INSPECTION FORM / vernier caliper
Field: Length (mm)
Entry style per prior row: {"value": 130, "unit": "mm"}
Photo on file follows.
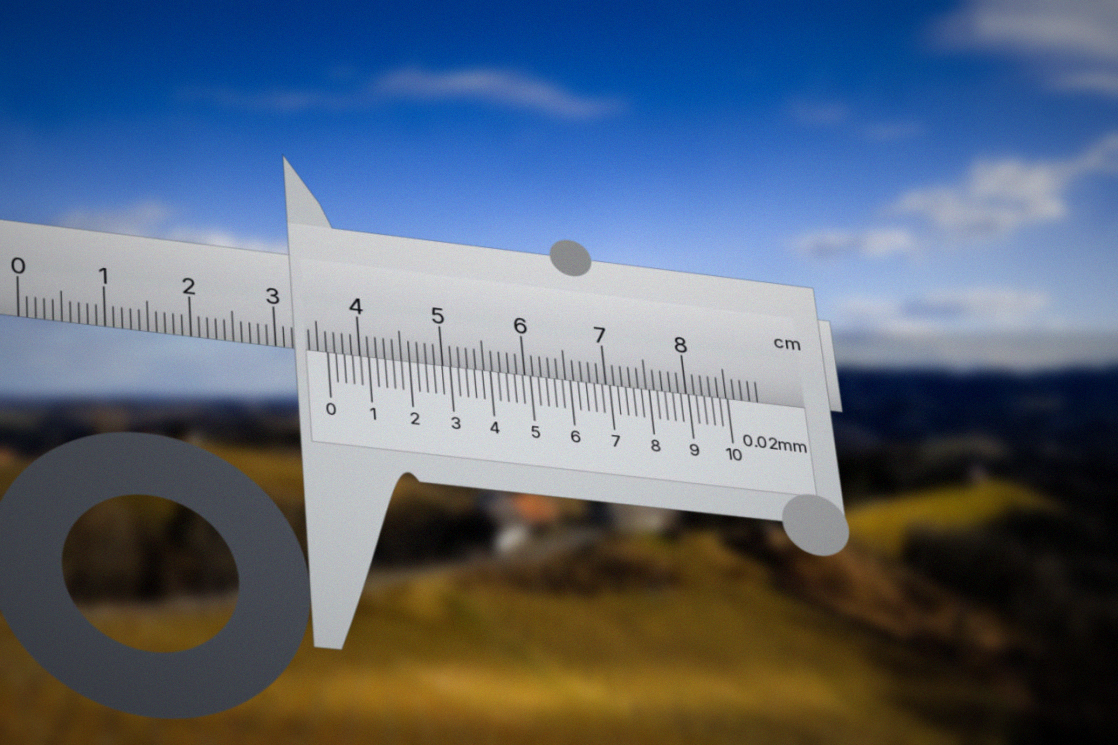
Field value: {"value": 36.2, "unit": "mm"}
